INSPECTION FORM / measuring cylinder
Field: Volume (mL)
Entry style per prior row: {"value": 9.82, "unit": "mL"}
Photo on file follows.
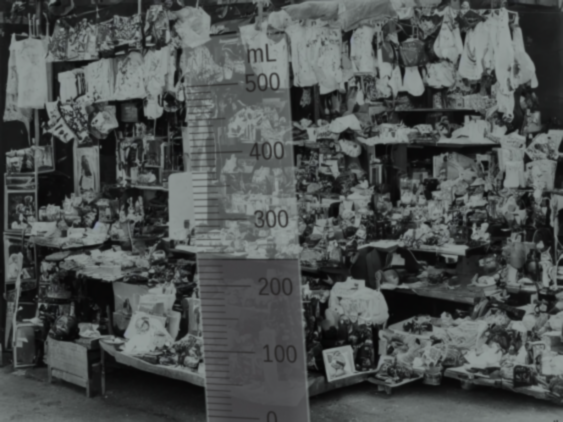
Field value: {"value": 240, "unit": "mL"}
